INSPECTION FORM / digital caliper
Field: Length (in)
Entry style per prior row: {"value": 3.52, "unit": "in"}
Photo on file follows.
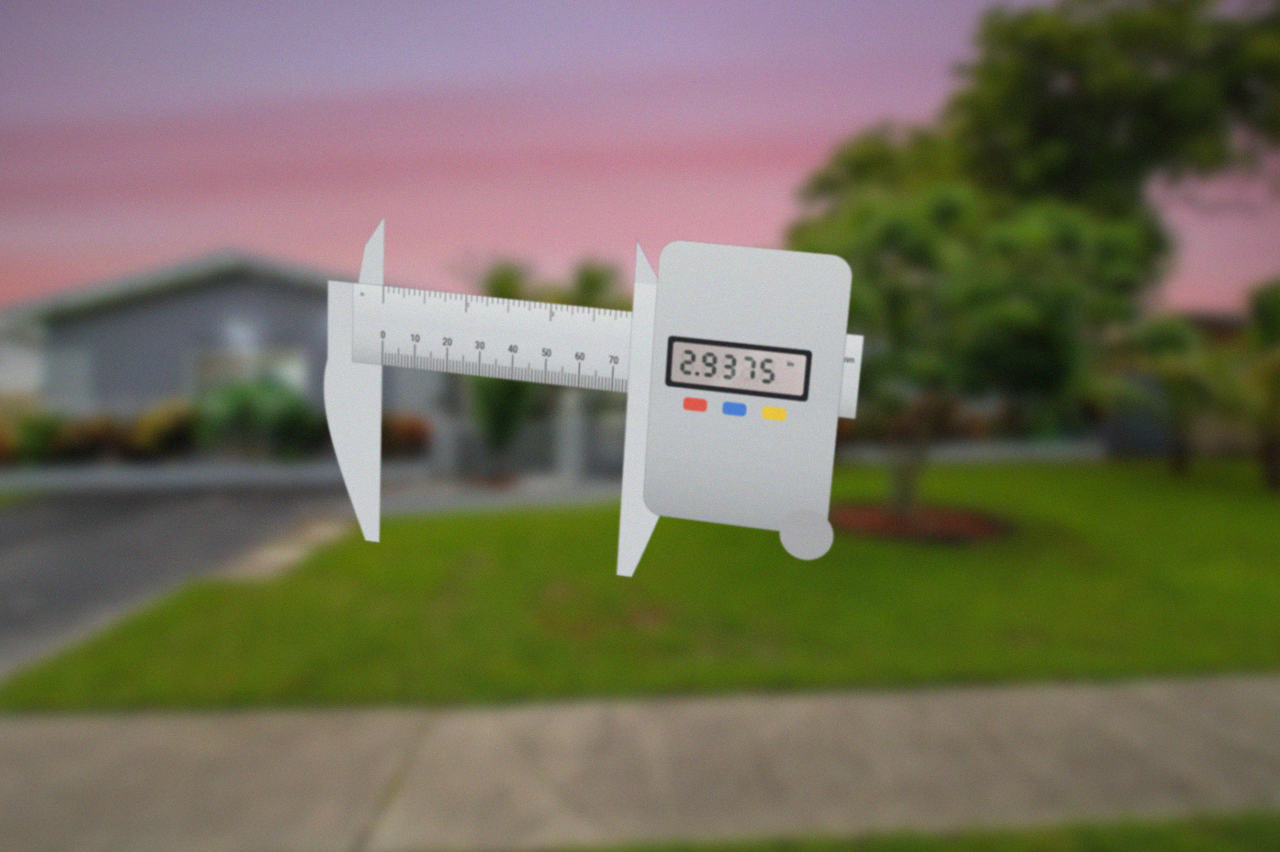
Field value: {"value": 2.9375, "unit": "in"}
